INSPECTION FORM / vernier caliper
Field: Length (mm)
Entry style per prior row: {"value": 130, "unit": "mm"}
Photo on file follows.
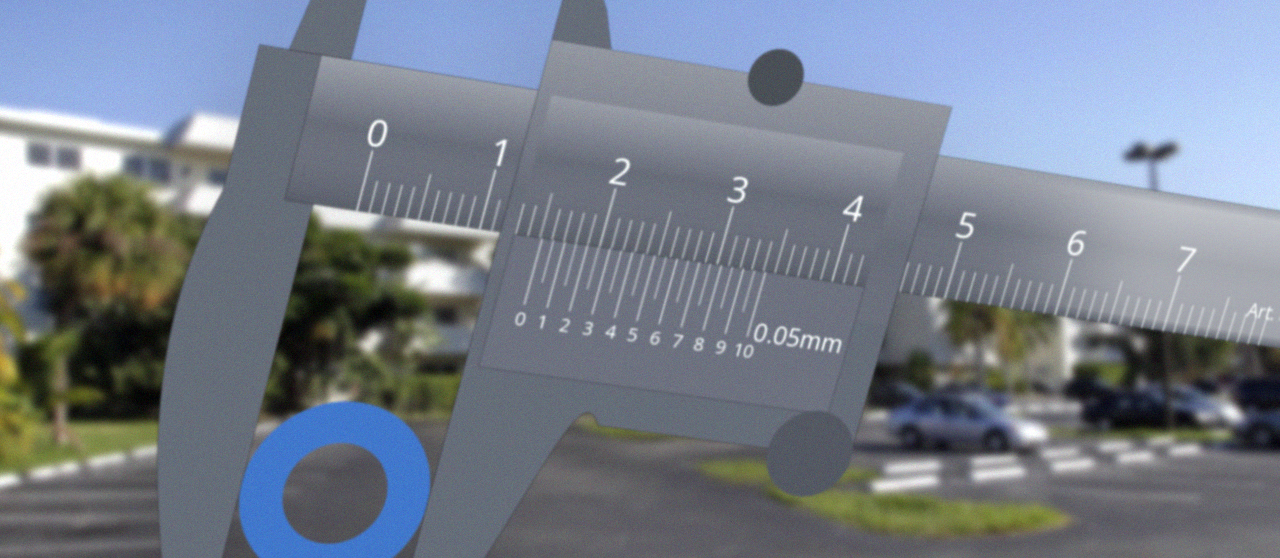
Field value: {"value": 15.2, "unit": "mm"}
